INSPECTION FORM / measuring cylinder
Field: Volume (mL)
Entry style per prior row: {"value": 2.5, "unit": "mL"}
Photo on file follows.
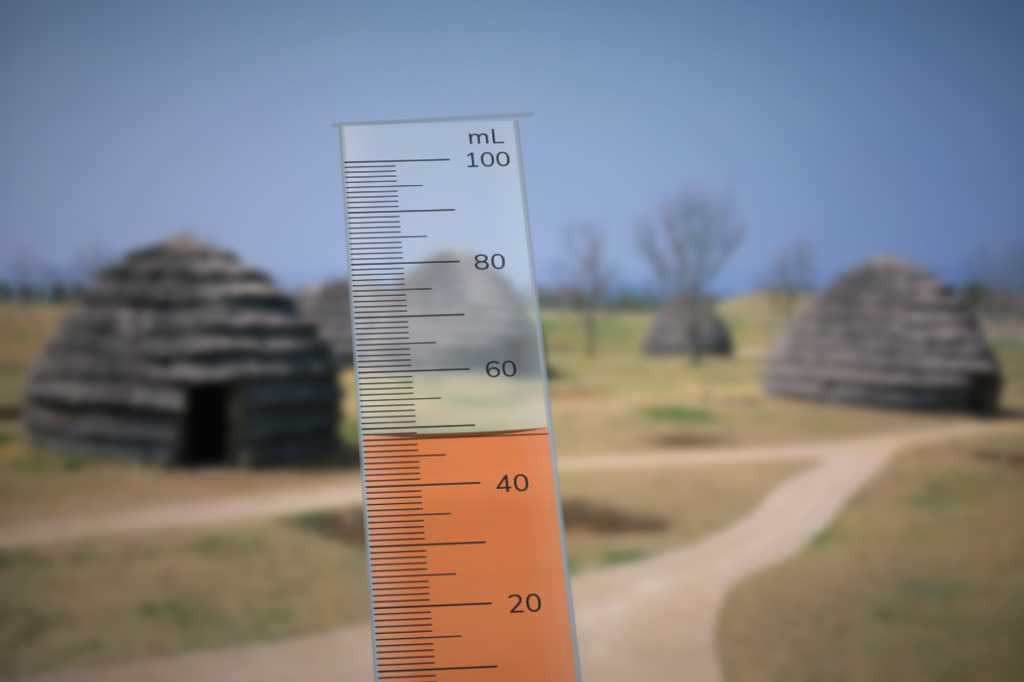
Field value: {"value": 48, "unit": "mL"}
